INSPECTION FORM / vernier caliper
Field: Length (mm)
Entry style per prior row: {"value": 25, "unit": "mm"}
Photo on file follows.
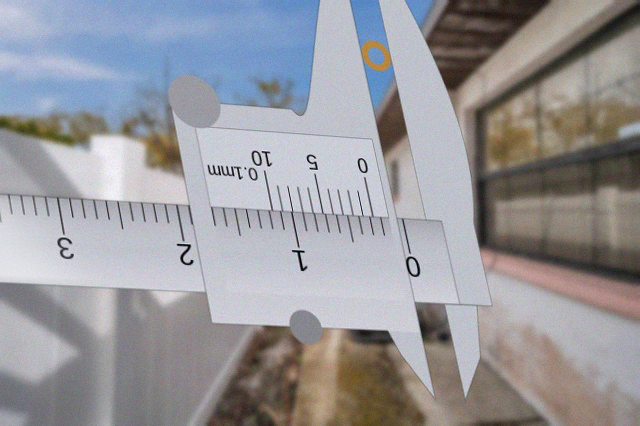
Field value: {"value": 2.7, "unit": "mm"}
